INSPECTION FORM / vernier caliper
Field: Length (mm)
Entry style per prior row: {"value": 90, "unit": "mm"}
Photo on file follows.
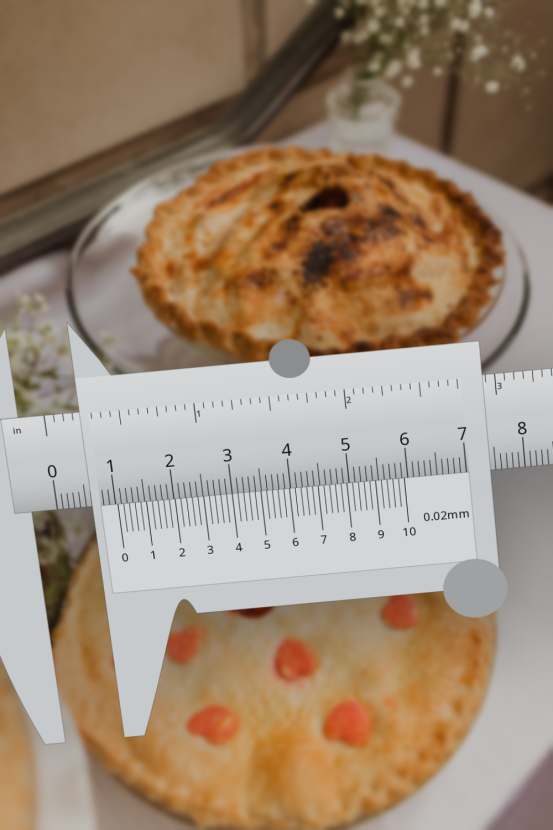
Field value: {"value": 10.4, "unit": "mm"}
